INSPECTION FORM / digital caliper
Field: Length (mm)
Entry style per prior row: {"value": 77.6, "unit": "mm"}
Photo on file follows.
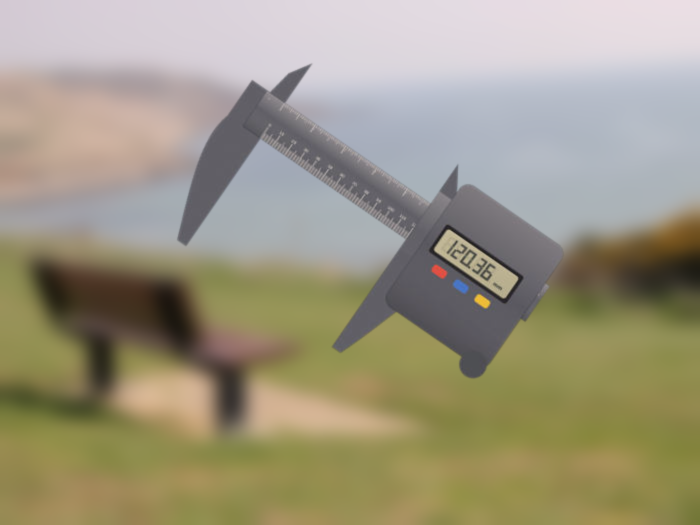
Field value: {"value": 120.36, "unit": "mm"}
